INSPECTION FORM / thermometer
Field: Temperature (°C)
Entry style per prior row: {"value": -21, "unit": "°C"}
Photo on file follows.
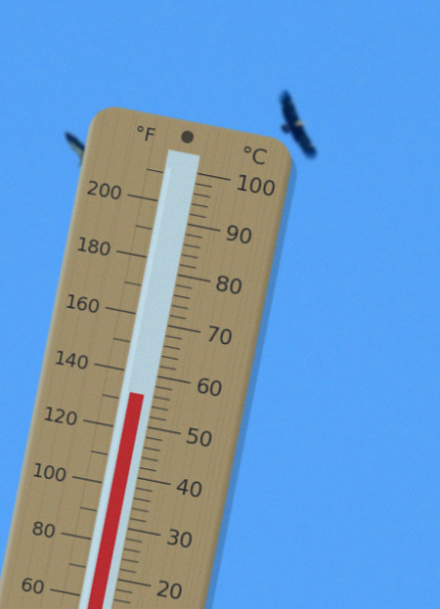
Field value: {"value": 56, "unit": "°C"}
